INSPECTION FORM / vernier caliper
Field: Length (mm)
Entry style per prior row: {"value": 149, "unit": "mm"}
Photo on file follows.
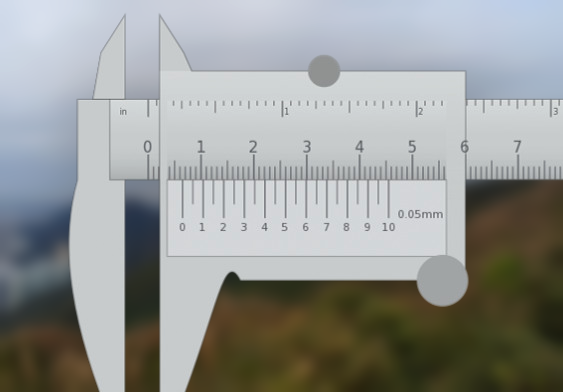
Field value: {"value": 6.5, "unit": "mm"}
